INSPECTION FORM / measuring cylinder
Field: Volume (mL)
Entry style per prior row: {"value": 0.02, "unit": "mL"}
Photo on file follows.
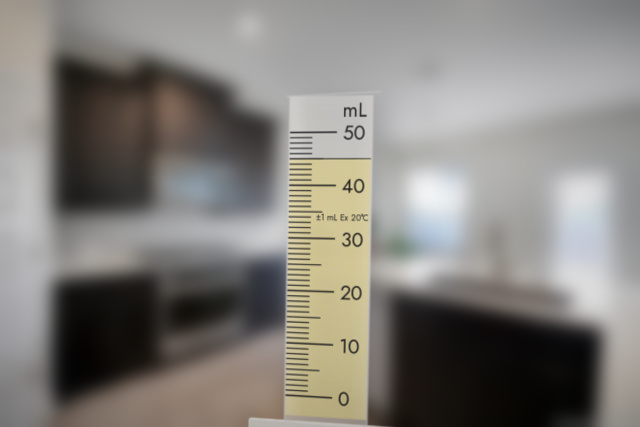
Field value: {"value": 45, "unit": "mL"}
